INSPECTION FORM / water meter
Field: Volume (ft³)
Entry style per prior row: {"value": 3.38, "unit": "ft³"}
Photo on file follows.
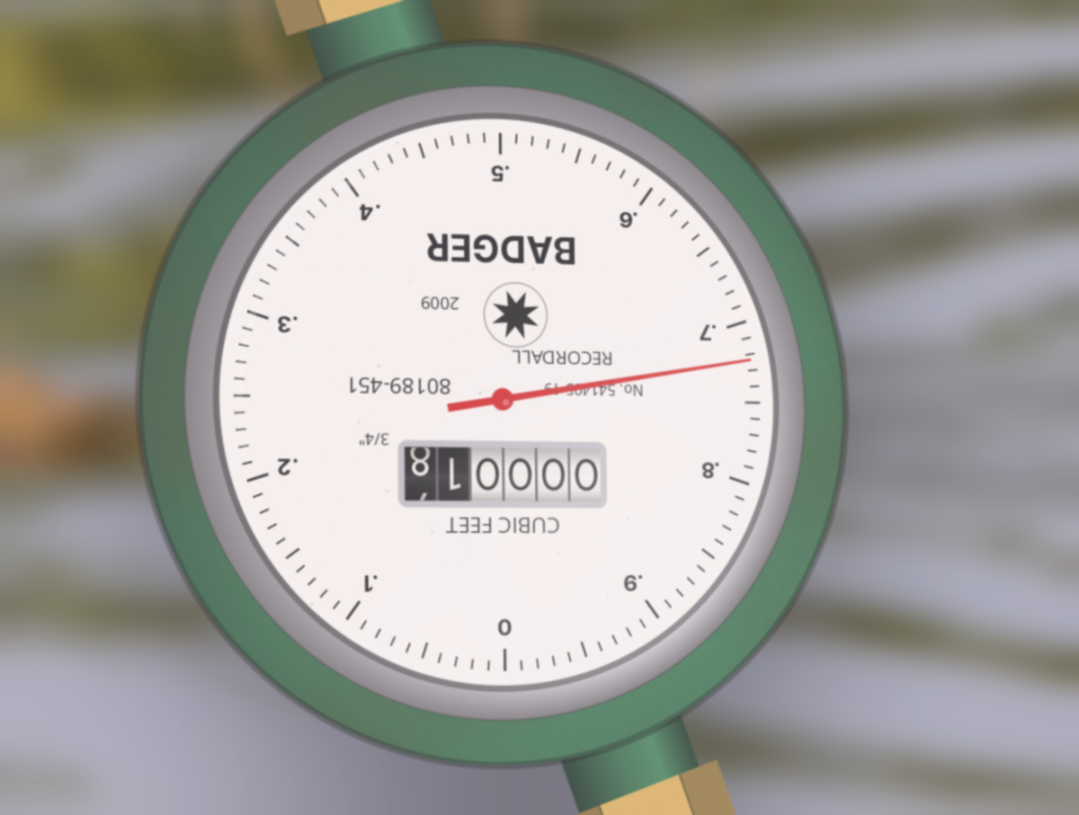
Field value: {"value": 17.72, "unit": "ft³"}
